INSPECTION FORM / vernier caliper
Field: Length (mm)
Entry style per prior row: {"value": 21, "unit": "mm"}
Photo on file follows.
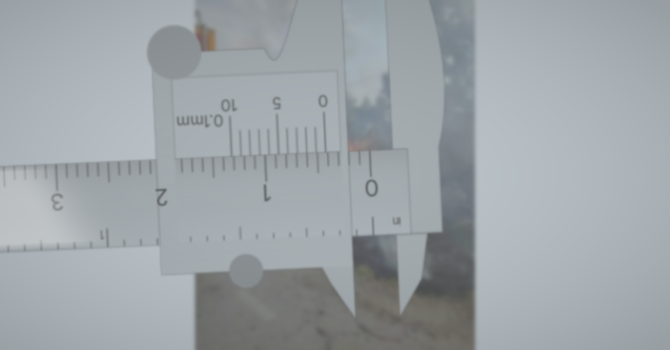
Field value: {"value": 4.2, "unit": "mm"}
